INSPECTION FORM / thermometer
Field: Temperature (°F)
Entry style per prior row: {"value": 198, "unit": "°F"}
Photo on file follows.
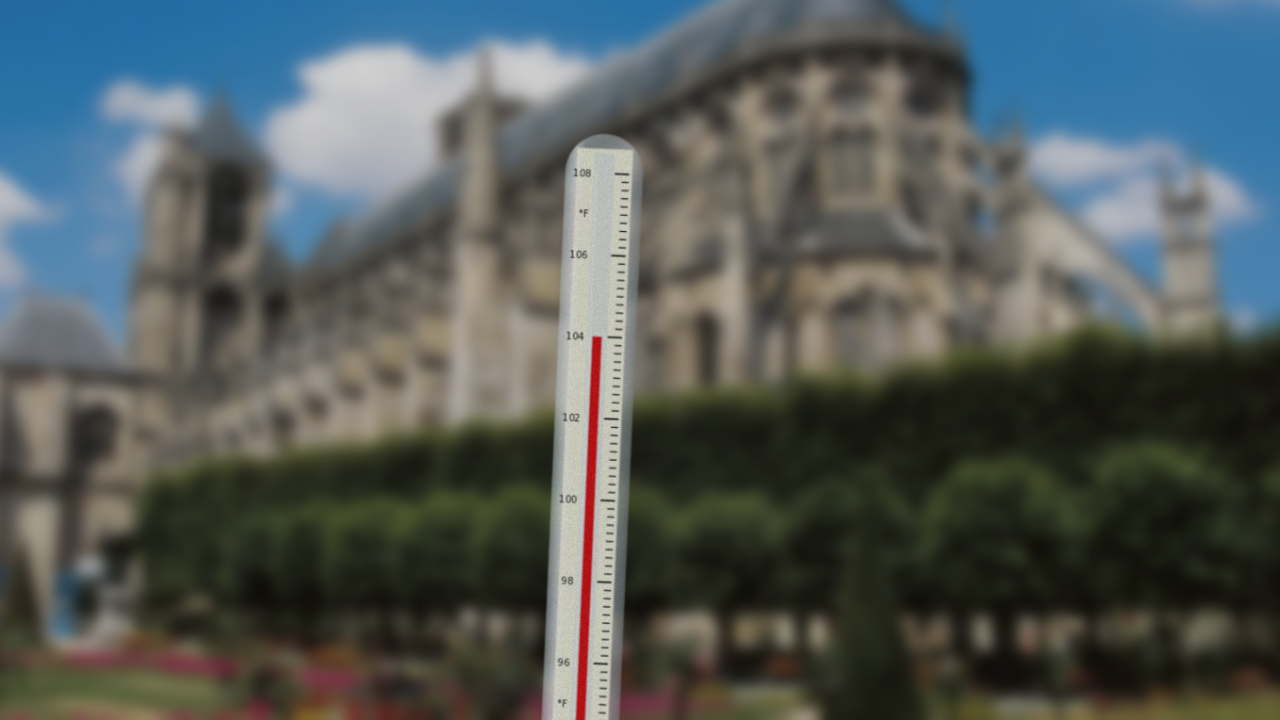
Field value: {"value": 104, "unit": "°F"}
